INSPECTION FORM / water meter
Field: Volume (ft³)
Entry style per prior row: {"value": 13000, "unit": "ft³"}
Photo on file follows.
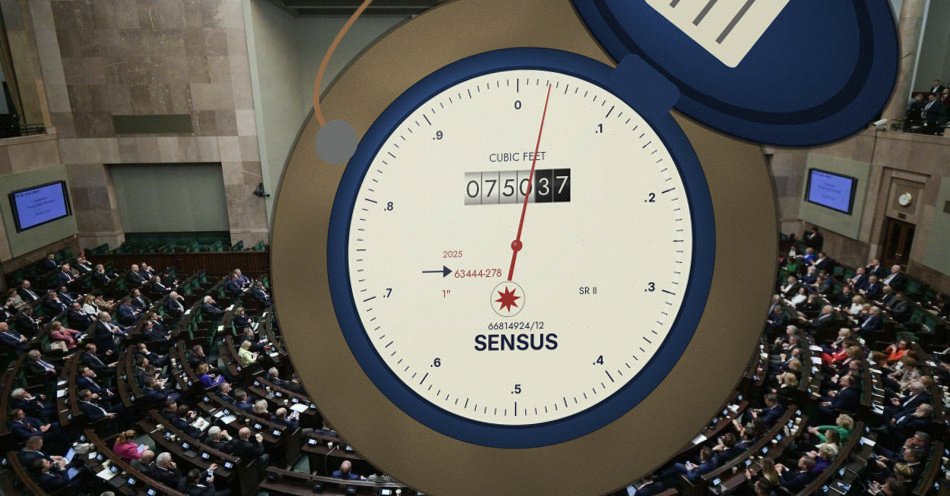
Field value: {"value": 75037.03, "unit": "ft³"}
